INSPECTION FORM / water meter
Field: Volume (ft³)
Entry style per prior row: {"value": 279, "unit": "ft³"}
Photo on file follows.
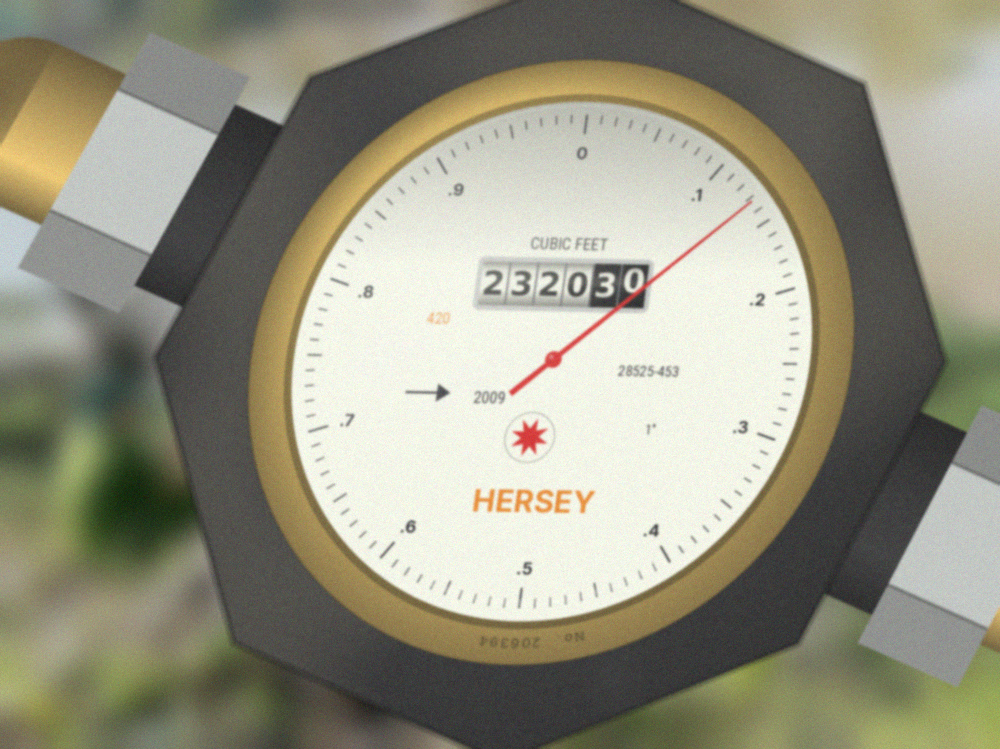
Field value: {"value": 232030.13, "unit": "ft³"}
